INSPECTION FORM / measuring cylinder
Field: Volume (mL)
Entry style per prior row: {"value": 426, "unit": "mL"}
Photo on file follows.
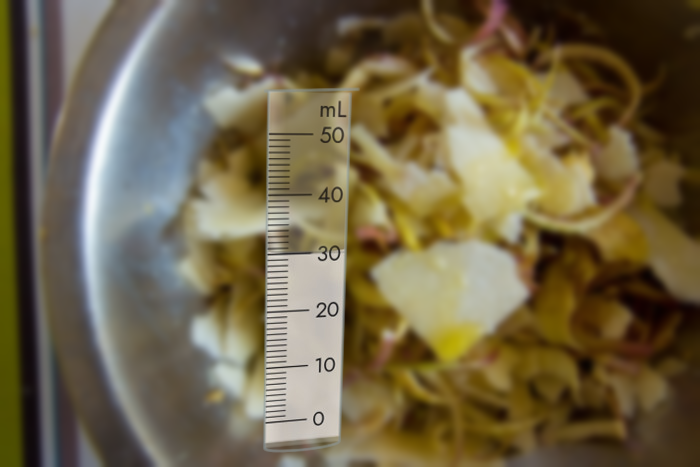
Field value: {"value": 30, "unit": "mL"}
